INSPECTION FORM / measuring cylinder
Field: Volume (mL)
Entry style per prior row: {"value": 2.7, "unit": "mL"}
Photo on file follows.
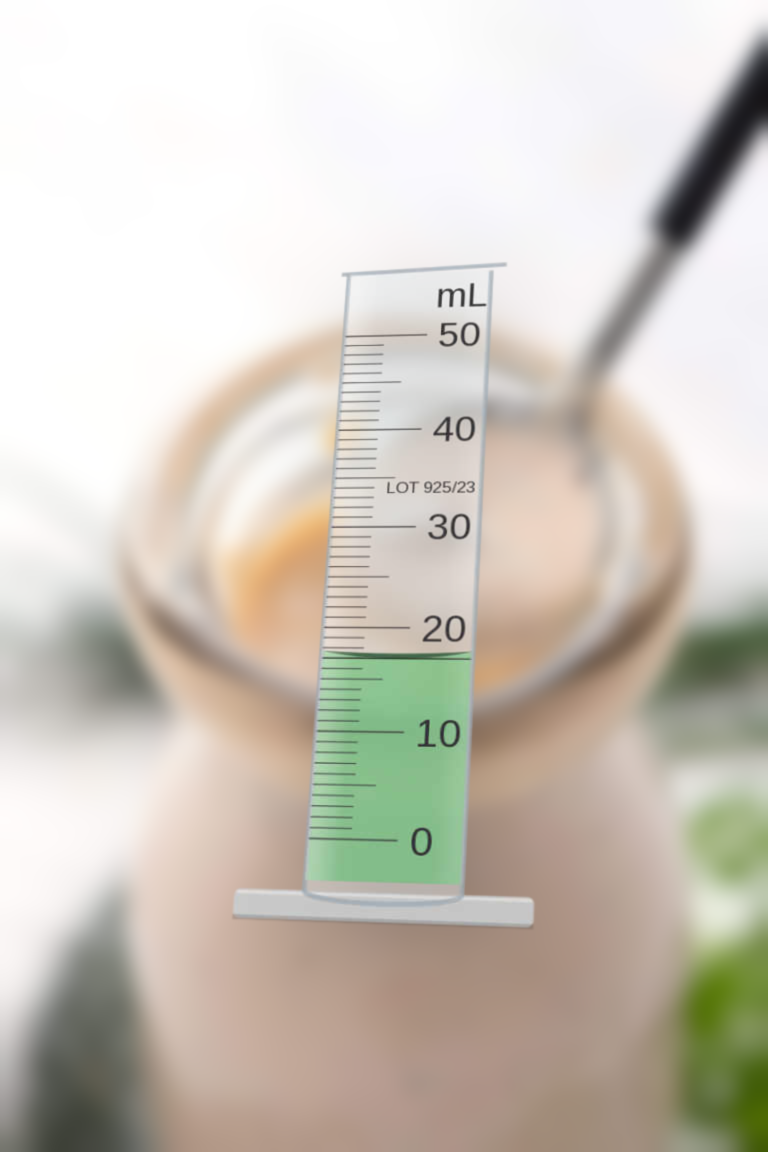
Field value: {"value": 17, "unit": "mL"}
